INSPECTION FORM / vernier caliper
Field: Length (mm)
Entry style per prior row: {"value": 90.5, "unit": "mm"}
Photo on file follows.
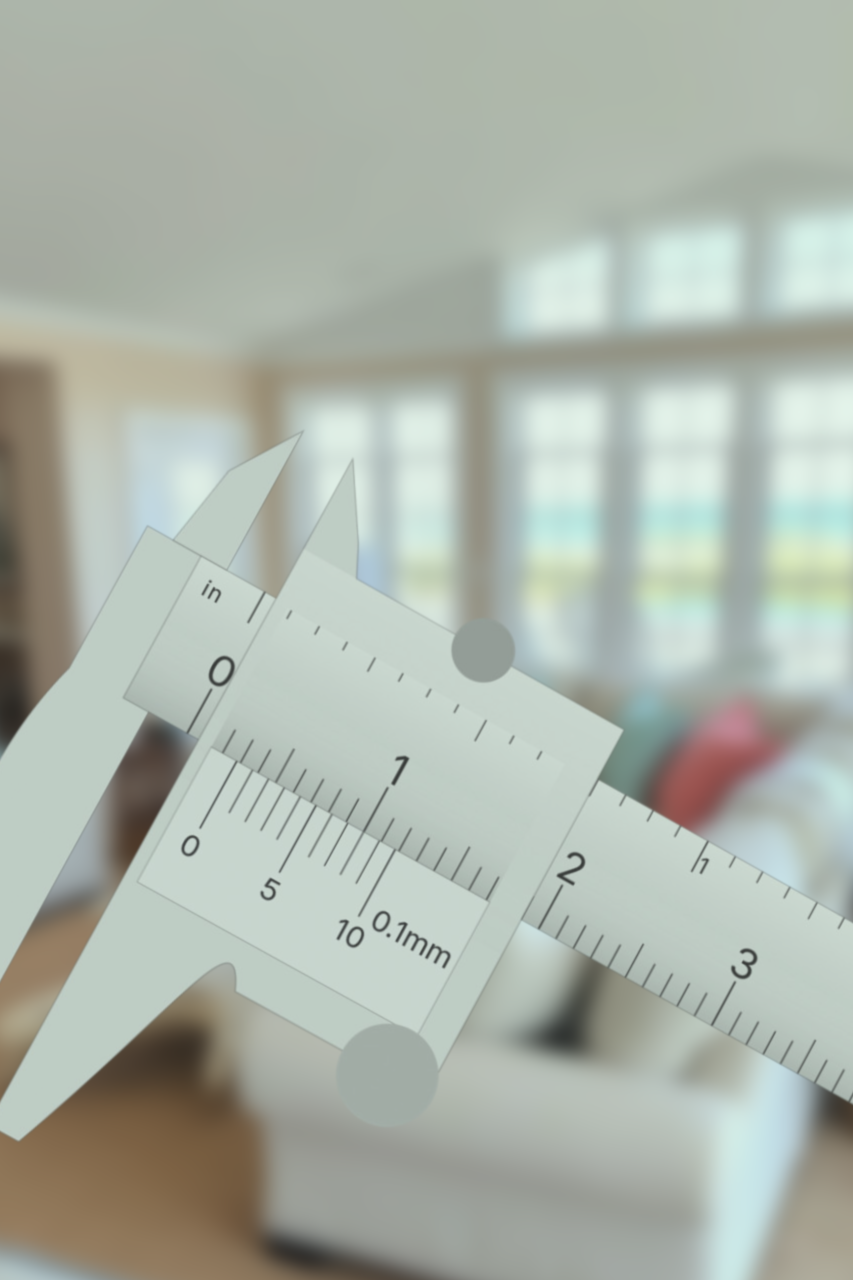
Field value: {"value": 2.8, "unit": "mm"}
